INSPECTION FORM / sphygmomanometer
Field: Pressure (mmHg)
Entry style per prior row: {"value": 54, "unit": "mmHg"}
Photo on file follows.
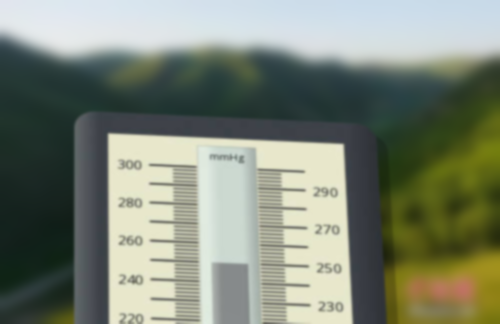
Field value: {"value": 250, "unit": "mmHg"}
